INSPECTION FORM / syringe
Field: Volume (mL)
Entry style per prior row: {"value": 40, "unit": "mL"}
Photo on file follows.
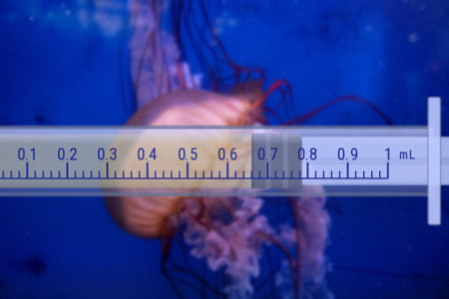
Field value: {"value": 0.66, "unit": "mL"}
